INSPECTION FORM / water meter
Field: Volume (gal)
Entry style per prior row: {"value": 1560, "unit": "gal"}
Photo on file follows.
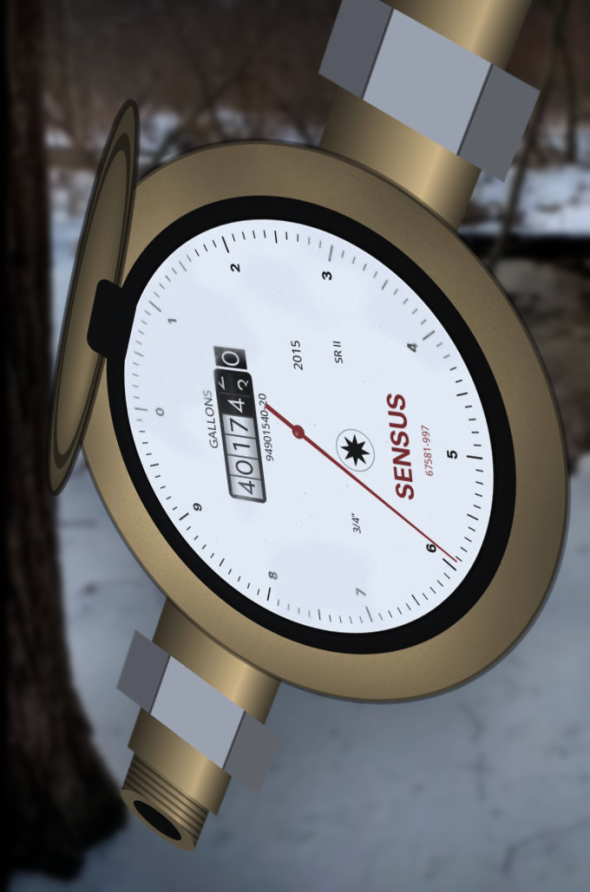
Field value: {"value": 4017425.9, "unit": "gal"}
